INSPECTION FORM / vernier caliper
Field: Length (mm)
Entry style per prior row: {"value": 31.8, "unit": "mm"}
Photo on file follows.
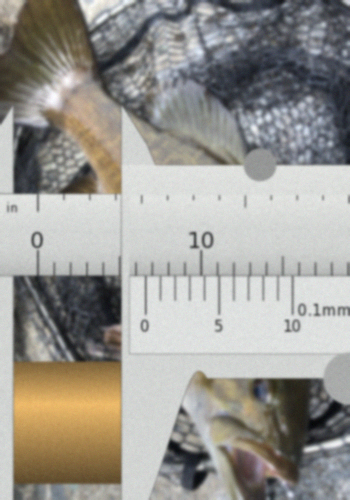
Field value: {"value": 6.6, "unit": "mm"}
